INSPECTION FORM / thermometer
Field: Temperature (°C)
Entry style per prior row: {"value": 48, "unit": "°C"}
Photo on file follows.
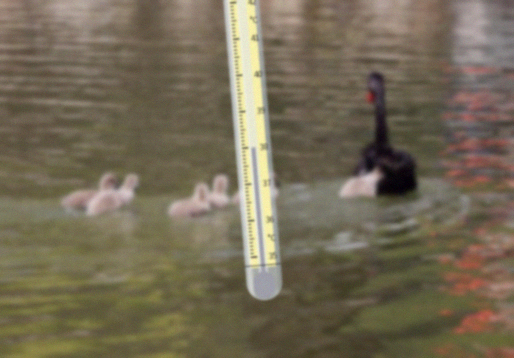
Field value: {"value": 38, "unit": "°C"}
